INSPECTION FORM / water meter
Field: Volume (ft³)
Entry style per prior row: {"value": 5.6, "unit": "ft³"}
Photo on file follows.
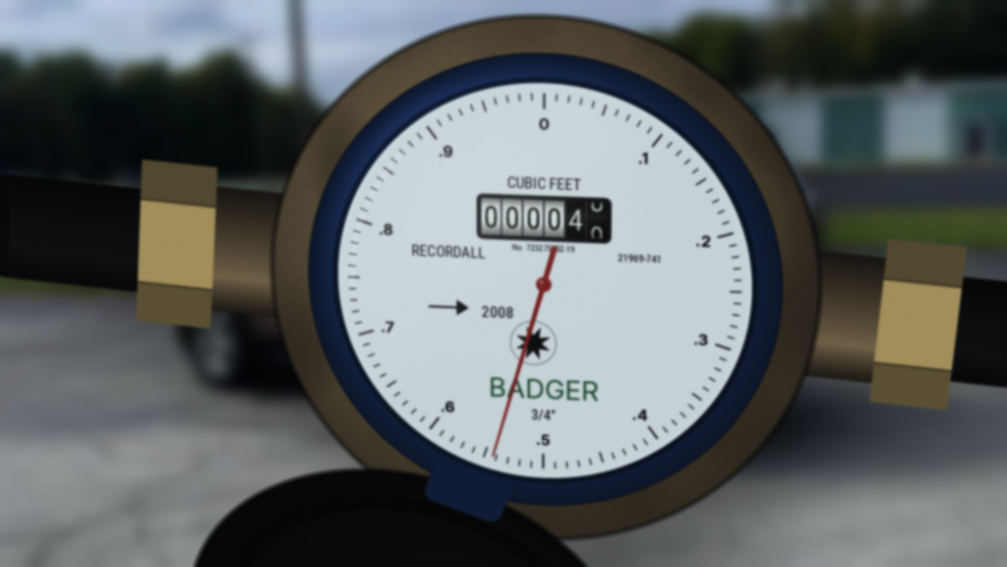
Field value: {"value": 48.54, "unit": "ft³"}
